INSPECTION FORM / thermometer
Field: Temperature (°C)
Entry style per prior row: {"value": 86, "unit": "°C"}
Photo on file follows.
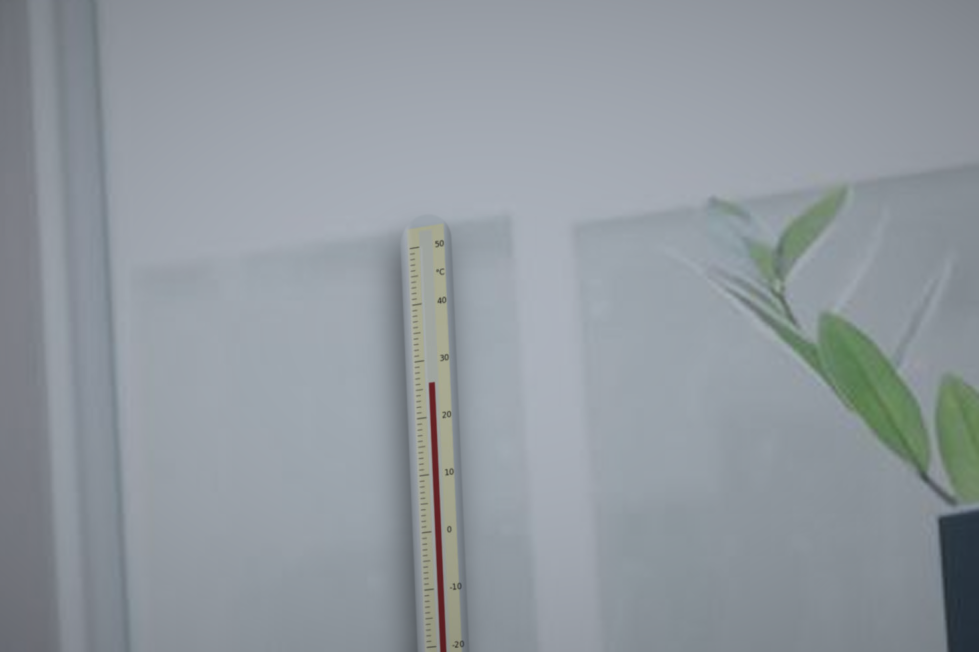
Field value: {"value": 26, "unit": "°C"}
